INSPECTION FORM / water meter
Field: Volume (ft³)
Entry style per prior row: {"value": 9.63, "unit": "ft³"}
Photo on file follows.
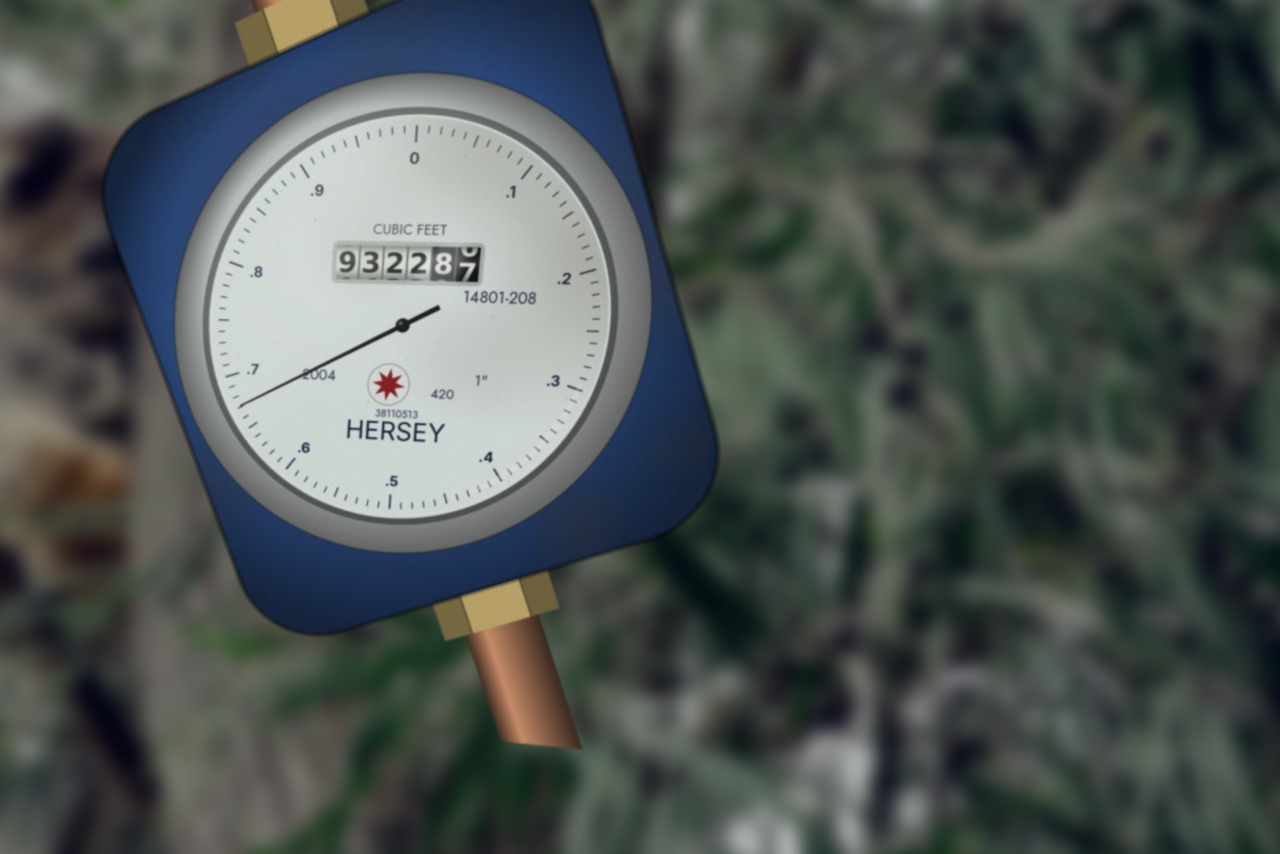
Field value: {"value": 932286.67, "unit": "ft³"}
